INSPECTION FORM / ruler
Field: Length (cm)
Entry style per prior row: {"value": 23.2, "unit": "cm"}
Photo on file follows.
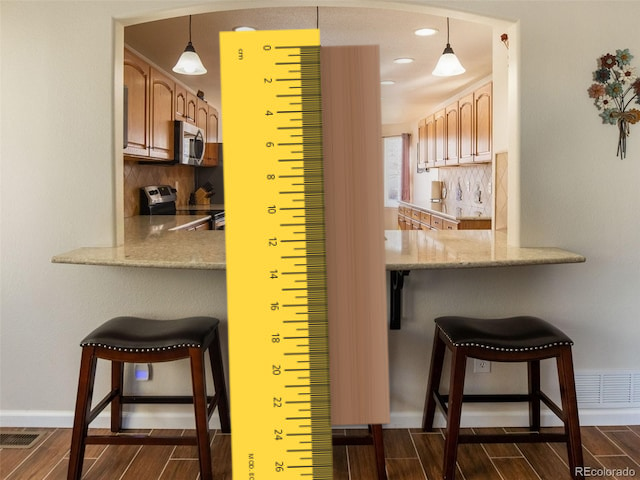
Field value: {"value": 23.5, "unit": "cm"}
